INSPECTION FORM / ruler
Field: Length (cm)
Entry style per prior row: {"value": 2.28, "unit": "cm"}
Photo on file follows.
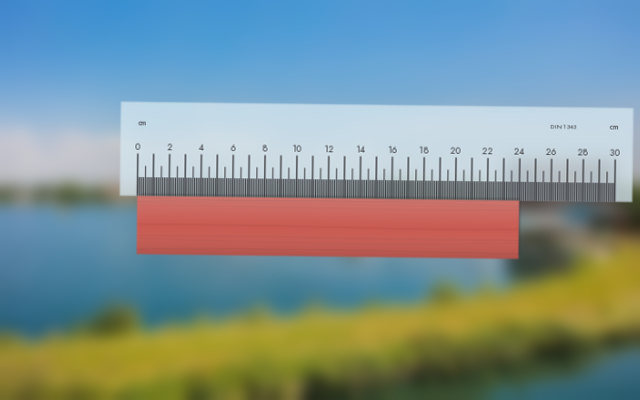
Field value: {"value": 24, "unit": "cm"}
